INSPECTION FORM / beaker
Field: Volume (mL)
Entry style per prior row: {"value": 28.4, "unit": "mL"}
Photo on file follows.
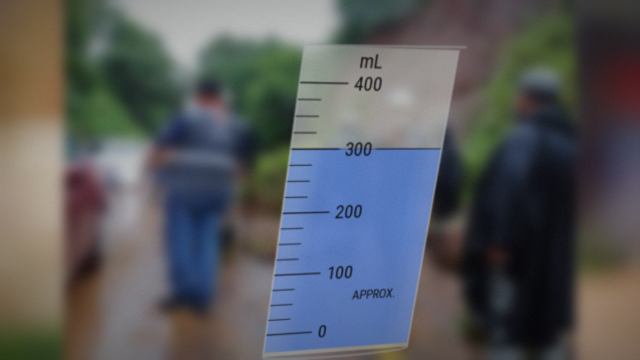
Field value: {"value": 300, "unit": "mL"}
